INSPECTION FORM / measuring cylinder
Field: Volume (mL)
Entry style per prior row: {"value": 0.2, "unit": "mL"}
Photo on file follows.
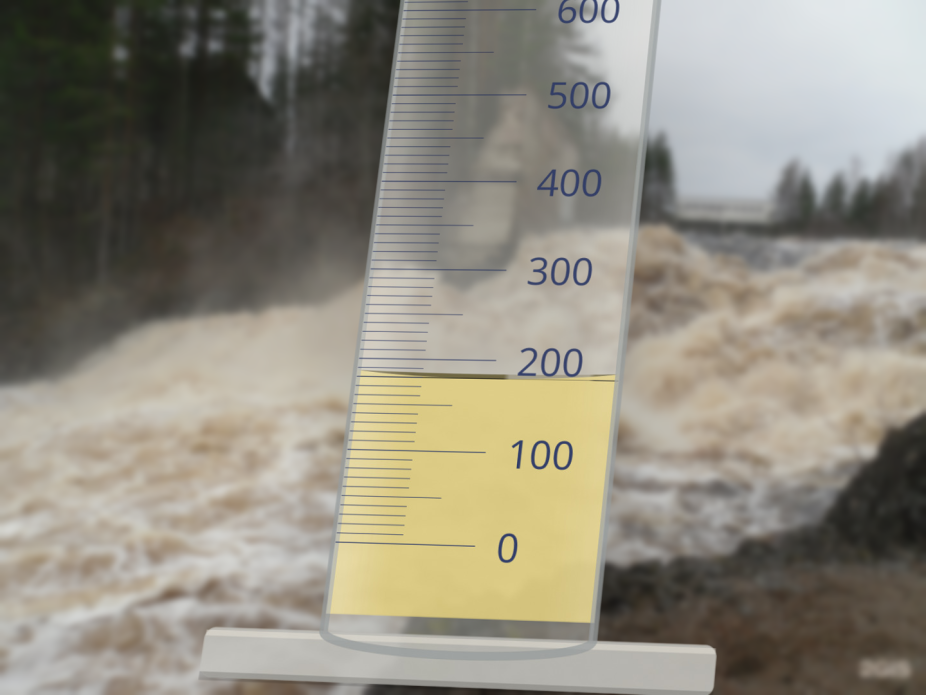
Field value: {"value": 180, "unit": "mL"}
